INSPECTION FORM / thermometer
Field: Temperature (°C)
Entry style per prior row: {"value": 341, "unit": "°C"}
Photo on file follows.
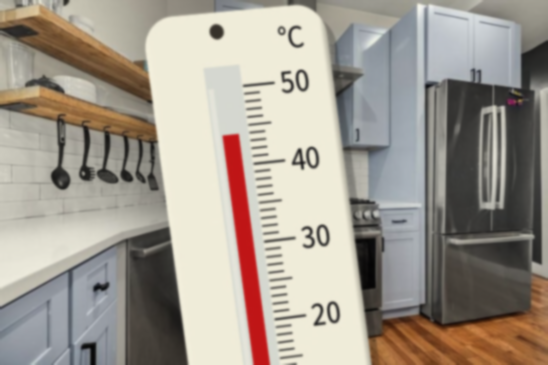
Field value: {"value": 44, "unit": "°C"}
